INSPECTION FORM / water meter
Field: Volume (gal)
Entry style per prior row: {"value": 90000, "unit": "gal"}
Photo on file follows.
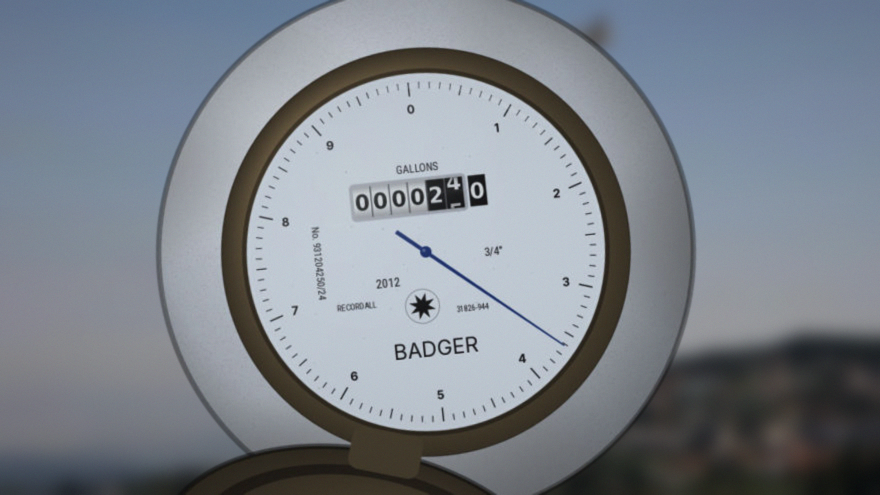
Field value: {"value": 243.6, "unit": "gal"}
